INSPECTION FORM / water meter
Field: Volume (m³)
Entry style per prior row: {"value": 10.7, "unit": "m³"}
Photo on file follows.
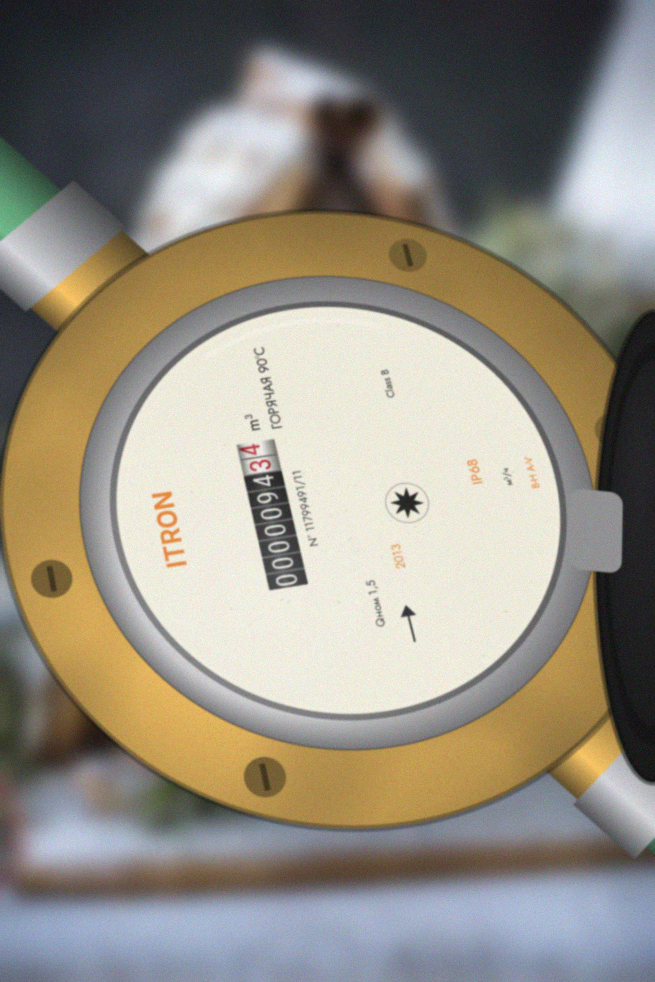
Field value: {"value": 94.34, "unit": "m³"}
